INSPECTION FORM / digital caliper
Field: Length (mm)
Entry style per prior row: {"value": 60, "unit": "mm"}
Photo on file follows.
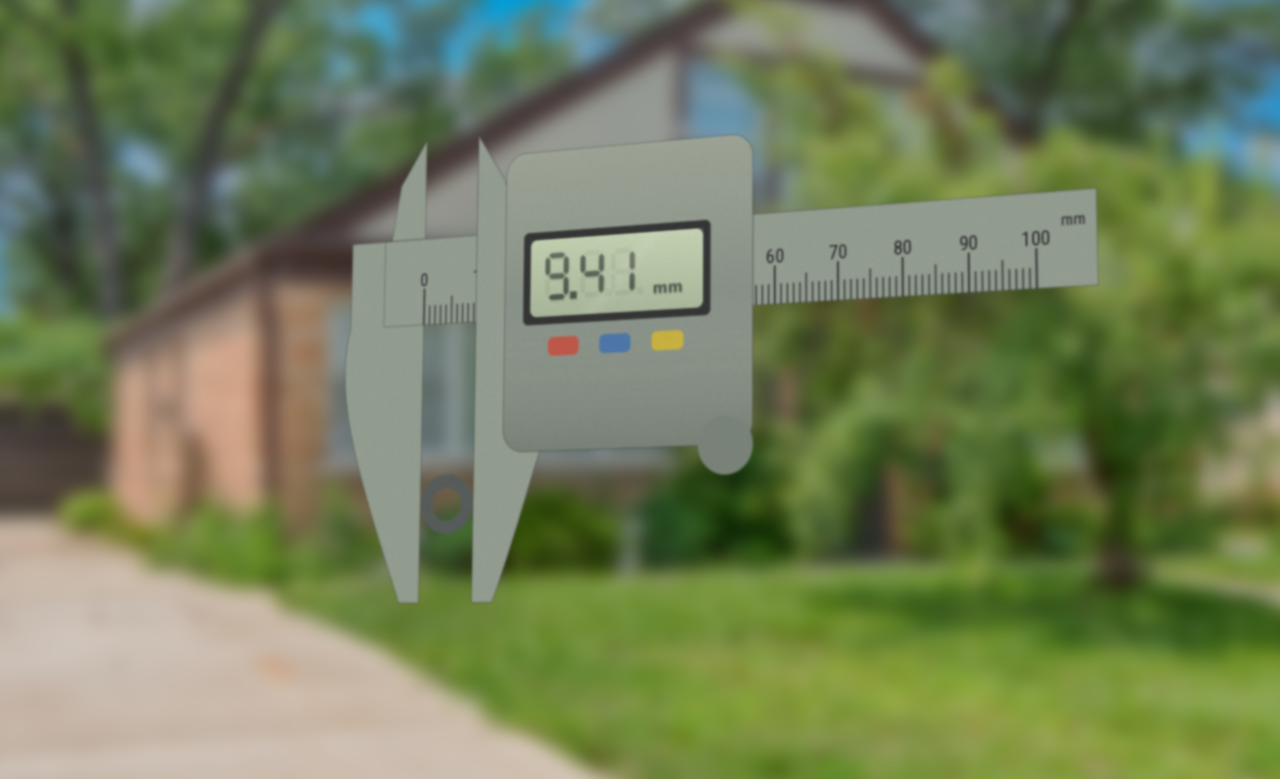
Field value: {"value": 9.41, "unit": "mm"}
